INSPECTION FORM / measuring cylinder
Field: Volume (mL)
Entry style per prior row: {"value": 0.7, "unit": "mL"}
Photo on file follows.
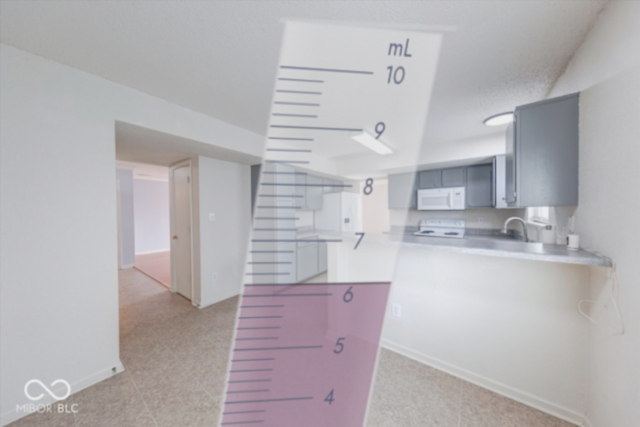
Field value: {"value": 6.2, "unit": "mL"}
